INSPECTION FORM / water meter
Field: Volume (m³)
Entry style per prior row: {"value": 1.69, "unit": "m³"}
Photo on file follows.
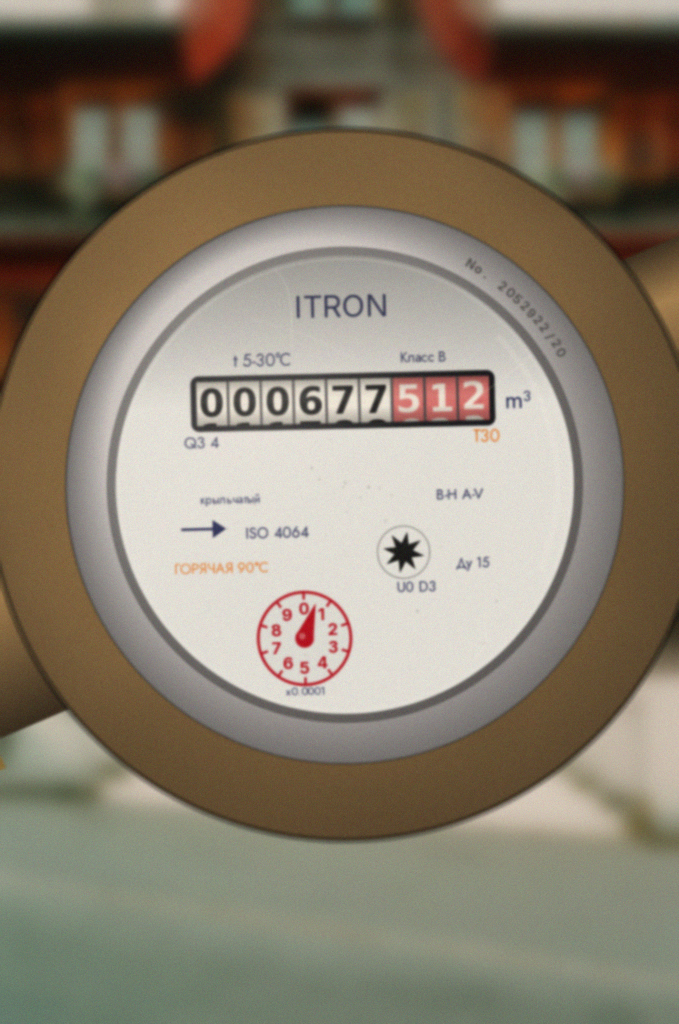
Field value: {"value": 677.5120, "unit": "m³"}
